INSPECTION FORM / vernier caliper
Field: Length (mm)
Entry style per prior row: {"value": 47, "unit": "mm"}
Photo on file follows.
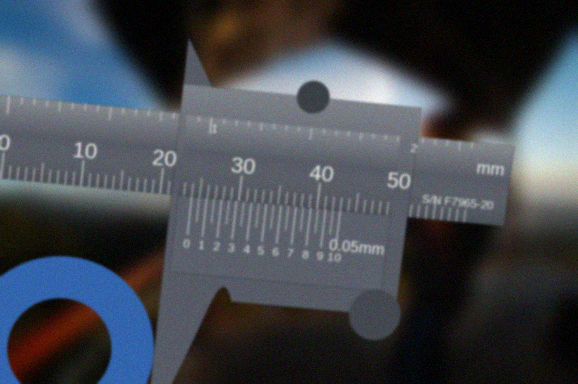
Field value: {"value": 24.0, "unit": "mm"}
